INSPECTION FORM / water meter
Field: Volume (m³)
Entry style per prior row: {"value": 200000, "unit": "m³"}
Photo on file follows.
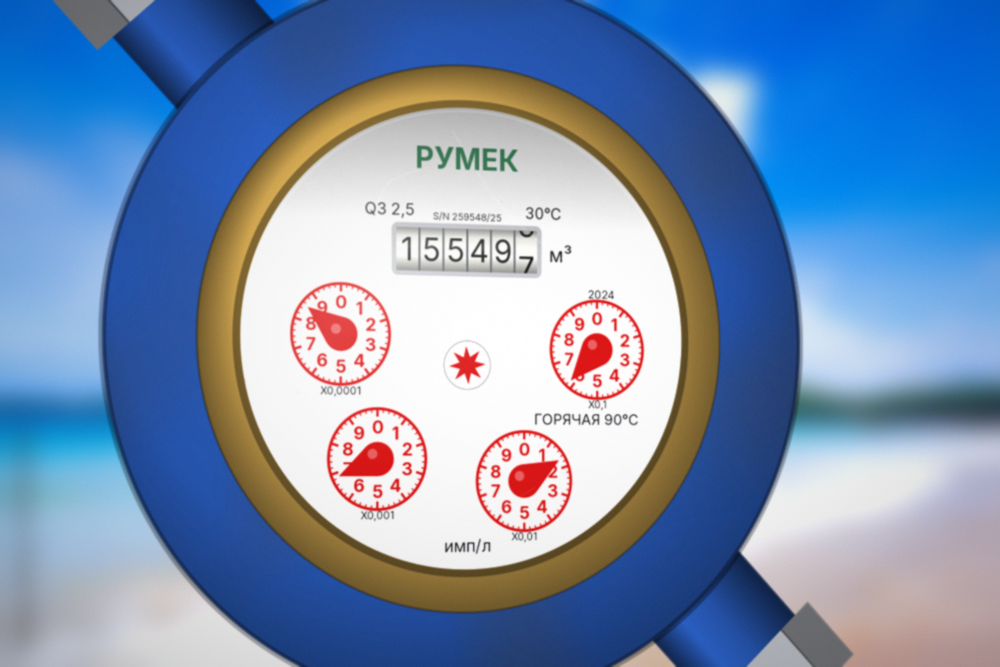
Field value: {"value": 155496.6168, "unit": "m³"}
